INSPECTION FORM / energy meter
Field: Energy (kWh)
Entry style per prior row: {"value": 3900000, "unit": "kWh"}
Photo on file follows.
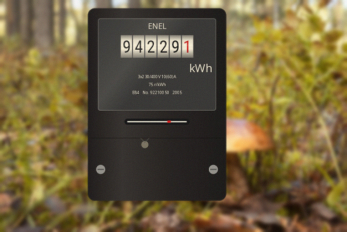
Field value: {"value": 94229.1, "unit": "kWh"}
